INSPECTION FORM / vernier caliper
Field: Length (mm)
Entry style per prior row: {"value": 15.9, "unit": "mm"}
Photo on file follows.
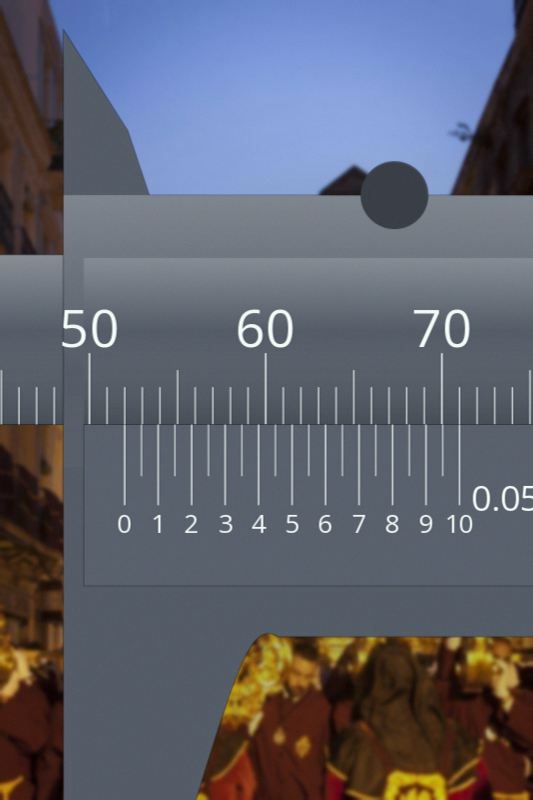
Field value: {"value": 52.0, "unit": "mm"}
